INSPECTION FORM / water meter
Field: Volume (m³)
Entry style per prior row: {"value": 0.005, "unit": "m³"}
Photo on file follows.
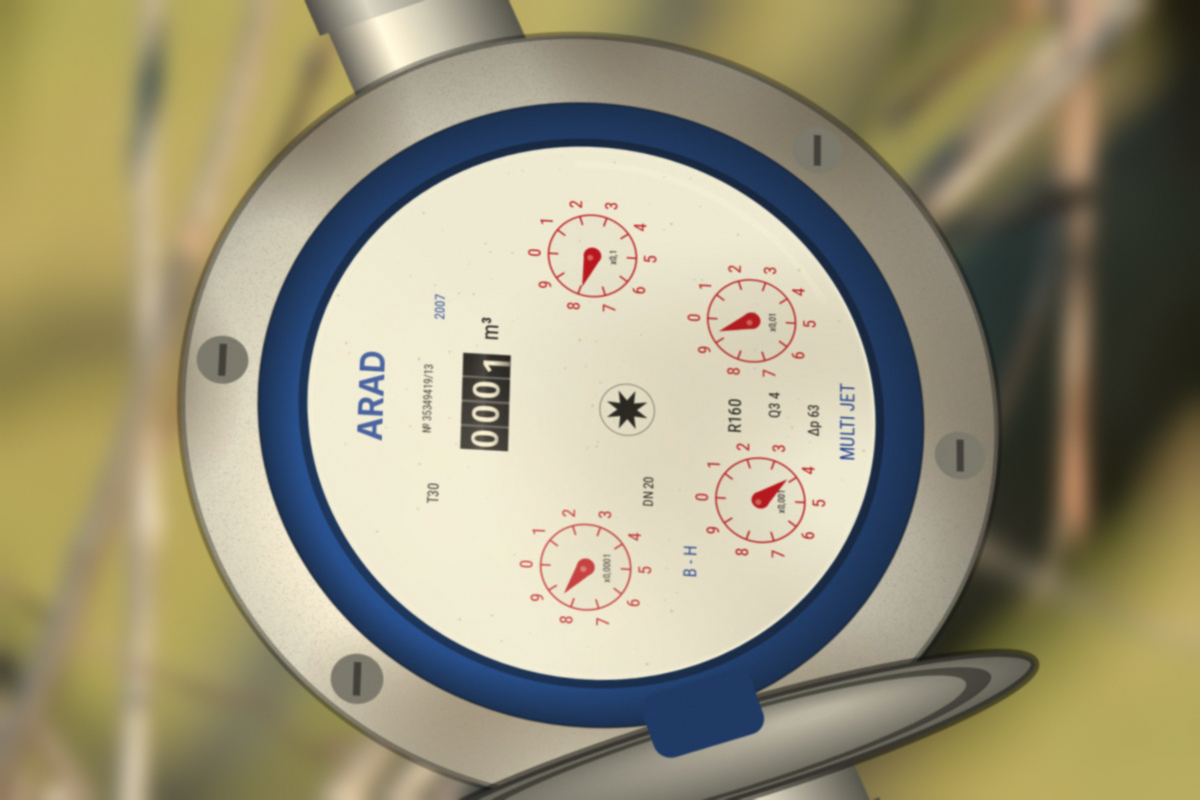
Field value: {"value": 0.7938, "unit": "m³"}
